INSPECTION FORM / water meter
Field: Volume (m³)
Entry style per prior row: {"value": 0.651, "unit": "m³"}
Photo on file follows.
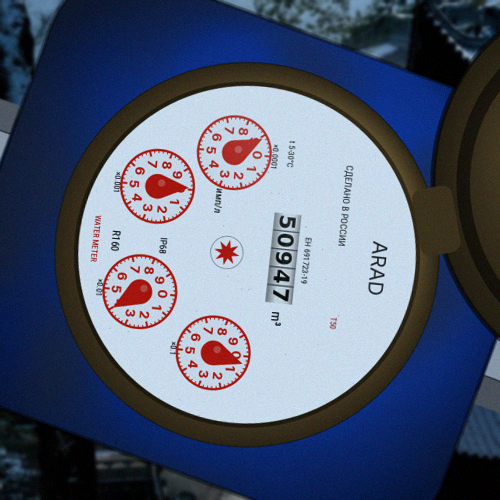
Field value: {"value": 50947.0399, "unit": "m³"}
